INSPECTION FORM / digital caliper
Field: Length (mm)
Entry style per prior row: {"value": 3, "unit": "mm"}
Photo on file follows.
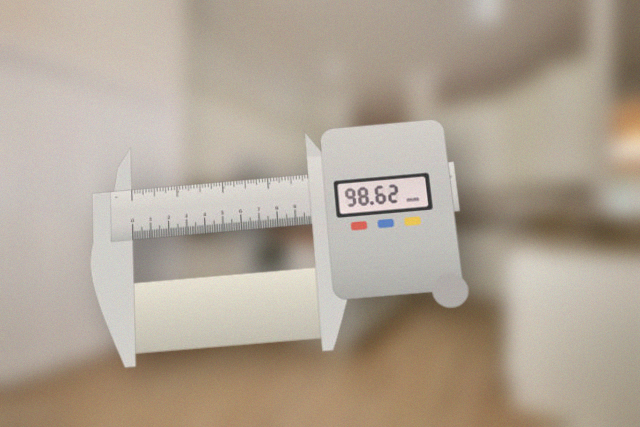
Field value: {"value": 98.62, "unit": "mm"}
